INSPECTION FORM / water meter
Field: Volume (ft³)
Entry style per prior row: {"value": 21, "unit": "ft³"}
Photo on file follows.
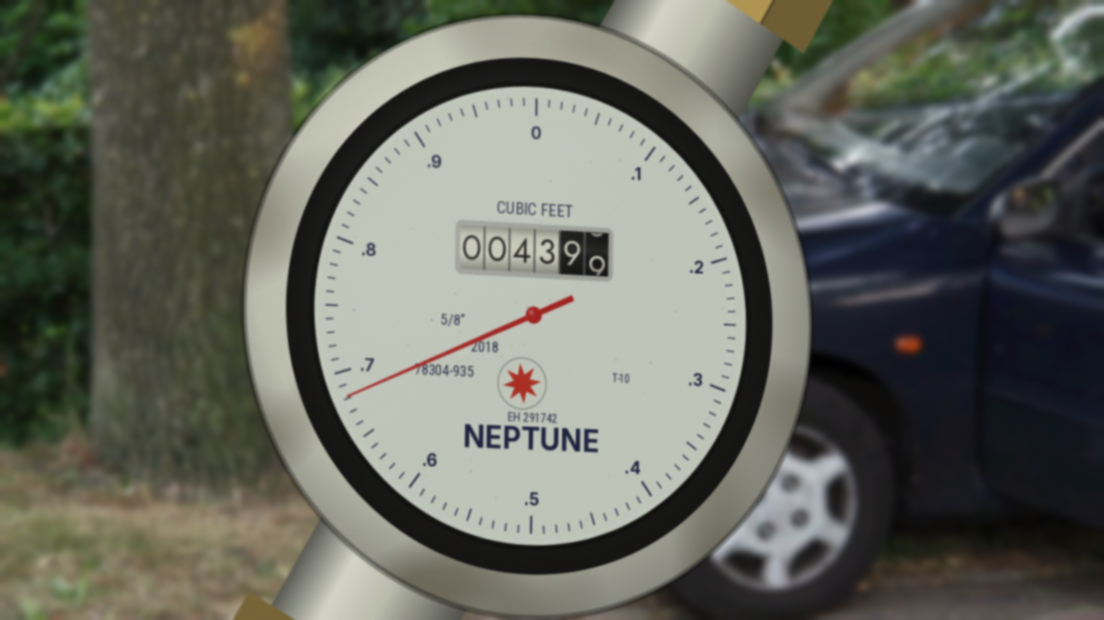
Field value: {"value": 4398.68, "unit": "ft³"}
